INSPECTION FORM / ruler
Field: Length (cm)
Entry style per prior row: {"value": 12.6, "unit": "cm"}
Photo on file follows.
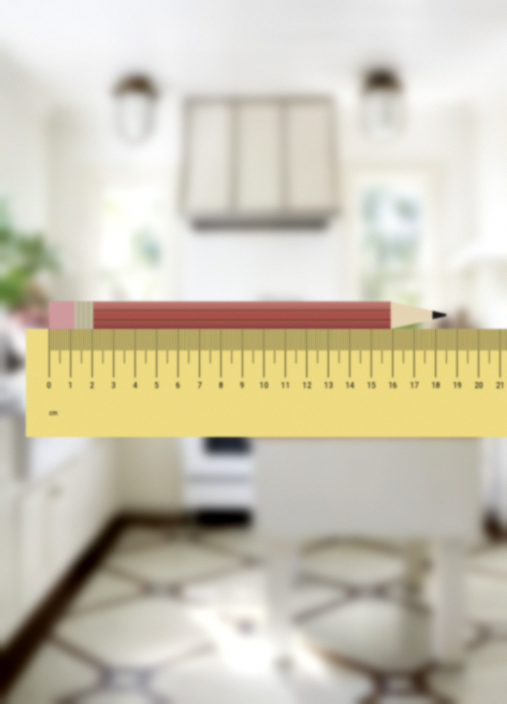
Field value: {"value": 18.5, "unit": "cm"}
